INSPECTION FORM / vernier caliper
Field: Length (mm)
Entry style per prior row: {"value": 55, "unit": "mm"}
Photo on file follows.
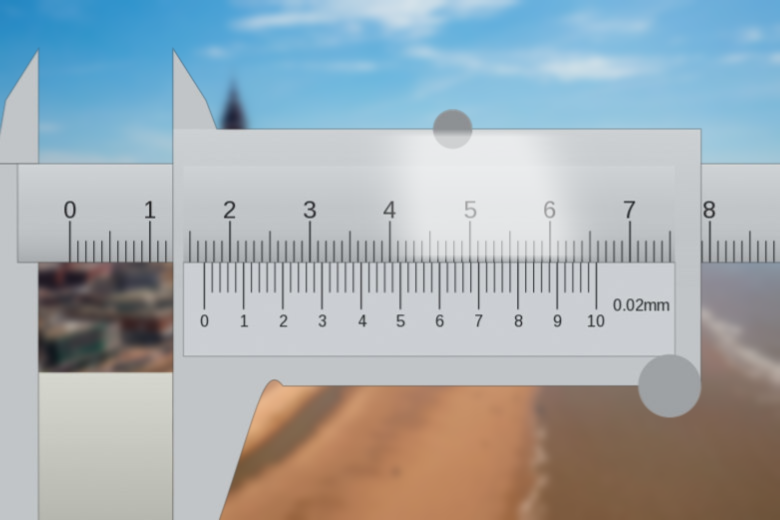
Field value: {"value": 16.8, "unit": "mm"}
